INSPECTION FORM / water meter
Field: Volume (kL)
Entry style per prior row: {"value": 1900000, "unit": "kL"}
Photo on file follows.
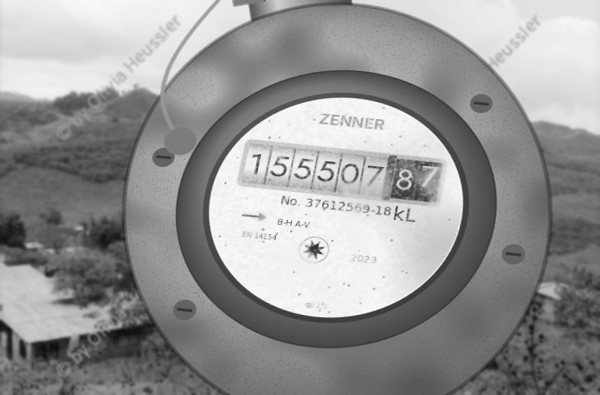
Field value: {"value": 155507.87, "unit": "kL"}
